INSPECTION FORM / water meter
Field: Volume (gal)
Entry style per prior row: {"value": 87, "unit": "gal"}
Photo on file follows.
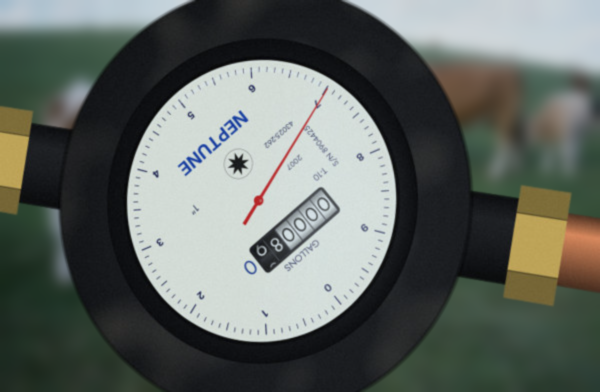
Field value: {"value": 887.0, "unit": "gal"}
